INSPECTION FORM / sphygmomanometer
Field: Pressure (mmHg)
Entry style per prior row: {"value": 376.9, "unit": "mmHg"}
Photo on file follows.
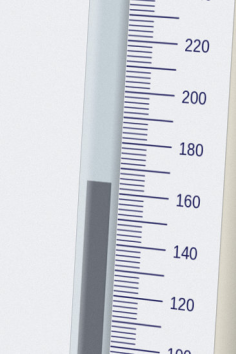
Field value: {"value": 164, "unit": "mmHg"}
